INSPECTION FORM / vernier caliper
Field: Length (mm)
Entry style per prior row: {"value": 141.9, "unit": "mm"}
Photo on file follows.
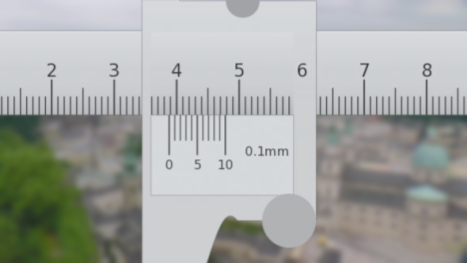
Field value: {"value": 38.8, "unit": "mm"}
